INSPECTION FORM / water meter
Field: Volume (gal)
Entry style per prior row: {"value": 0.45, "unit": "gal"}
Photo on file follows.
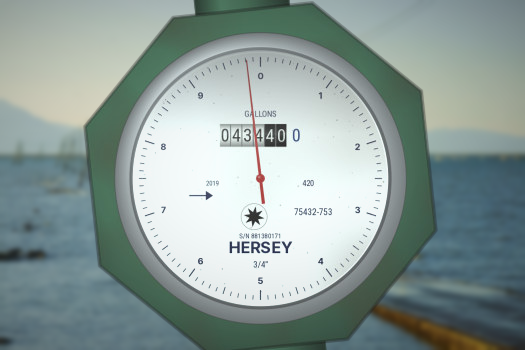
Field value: {"value": 434399.8, "unit": "gal"}
